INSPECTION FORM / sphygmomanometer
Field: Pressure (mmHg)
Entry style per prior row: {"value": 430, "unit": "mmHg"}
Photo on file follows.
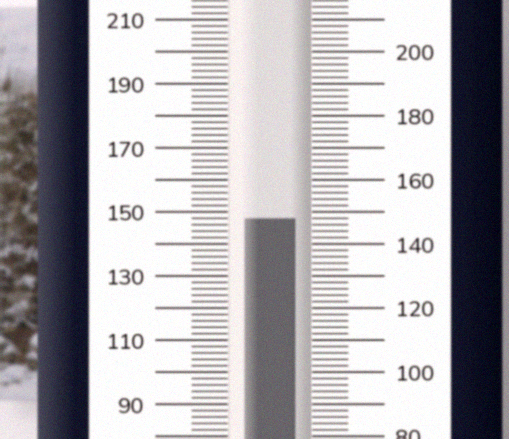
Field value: {"value": 148, "unit": "mmHg"}
